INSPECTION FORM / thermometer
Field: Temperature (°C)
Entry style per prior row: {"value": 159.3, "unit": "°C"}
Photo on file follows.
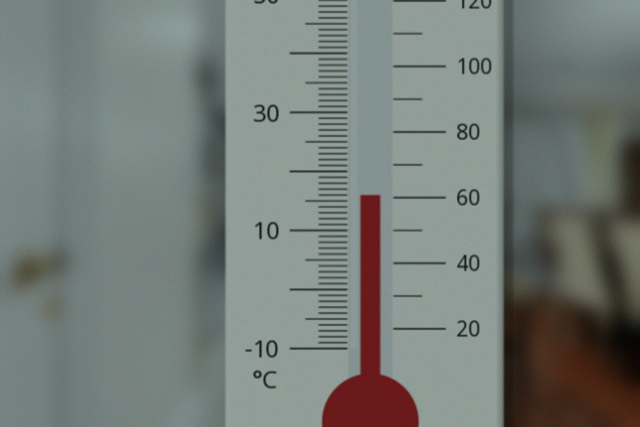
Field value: {"value": 16, "unit": "°C"}
